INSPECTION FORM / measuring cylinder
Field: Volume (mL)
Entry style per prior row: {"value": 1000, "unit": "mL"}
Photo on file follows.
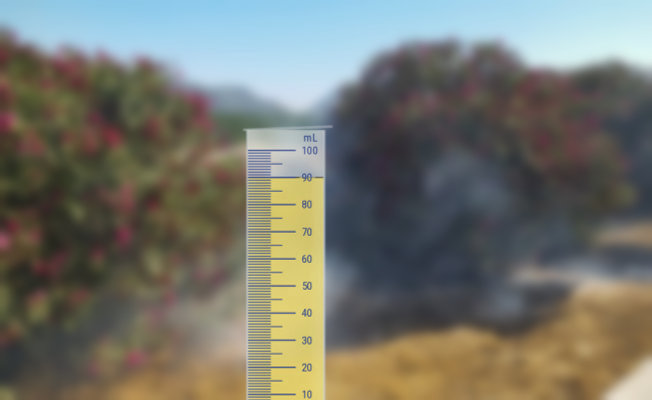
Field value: {"value": 90, "unit": "mL"}
